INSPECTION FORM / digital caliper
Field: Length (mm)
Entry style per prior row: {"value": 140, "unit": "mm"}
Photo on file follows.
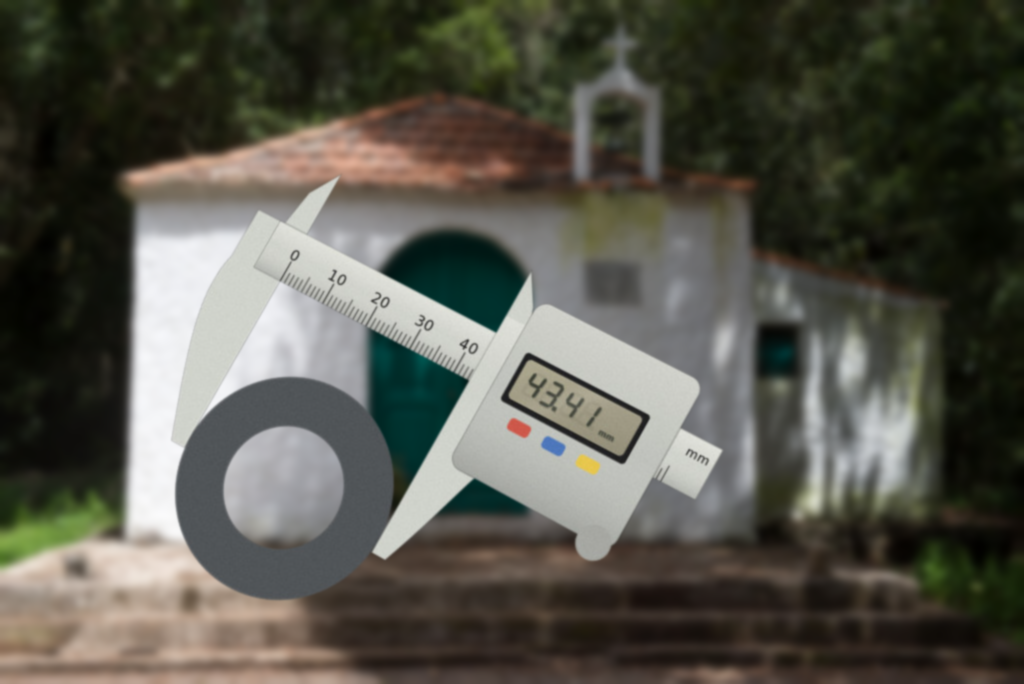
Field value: {"value": 43.41, "unit": "mm"}
